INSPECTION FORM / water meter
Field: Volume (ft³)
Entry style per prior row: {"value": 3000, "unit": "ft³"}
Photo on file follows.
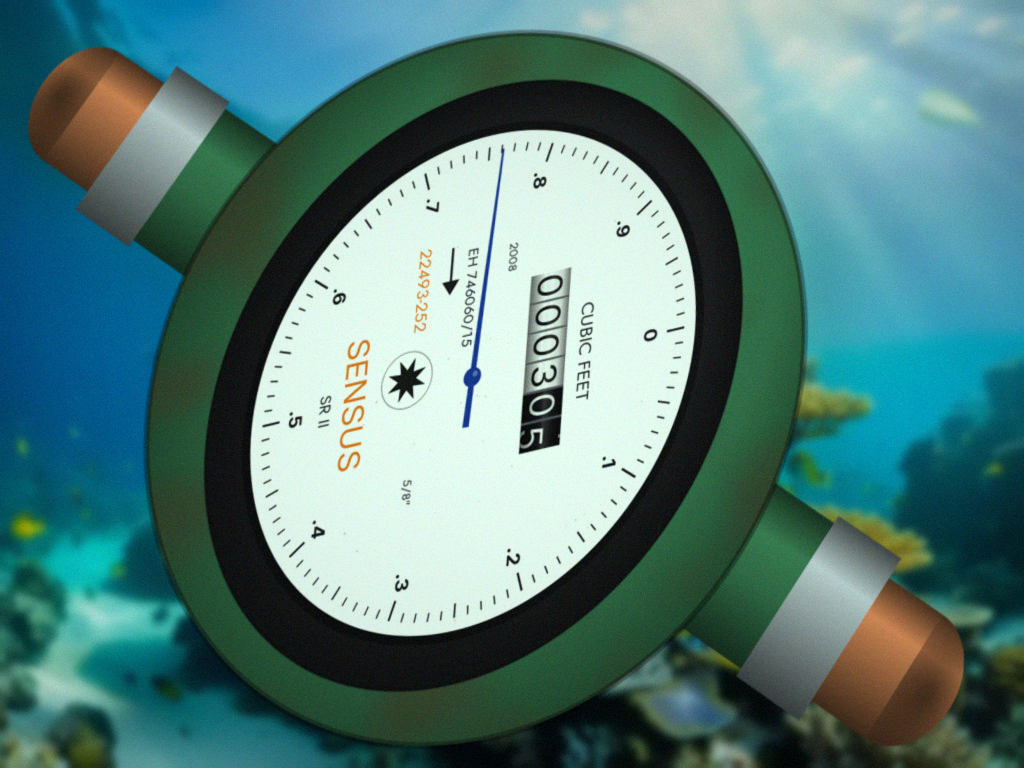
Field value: {"value": 304.76, "unit": "ft³"}
